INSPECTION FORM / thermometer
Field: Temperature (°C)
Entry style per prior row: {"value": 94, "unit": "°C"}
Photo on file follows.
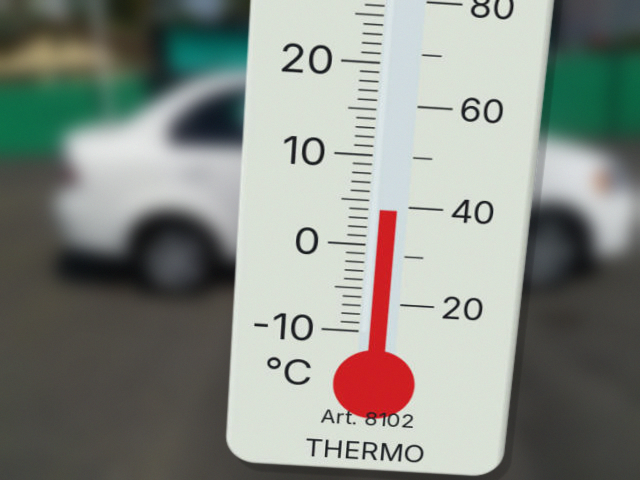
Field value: {"value": 4, "unit": "°C"}
